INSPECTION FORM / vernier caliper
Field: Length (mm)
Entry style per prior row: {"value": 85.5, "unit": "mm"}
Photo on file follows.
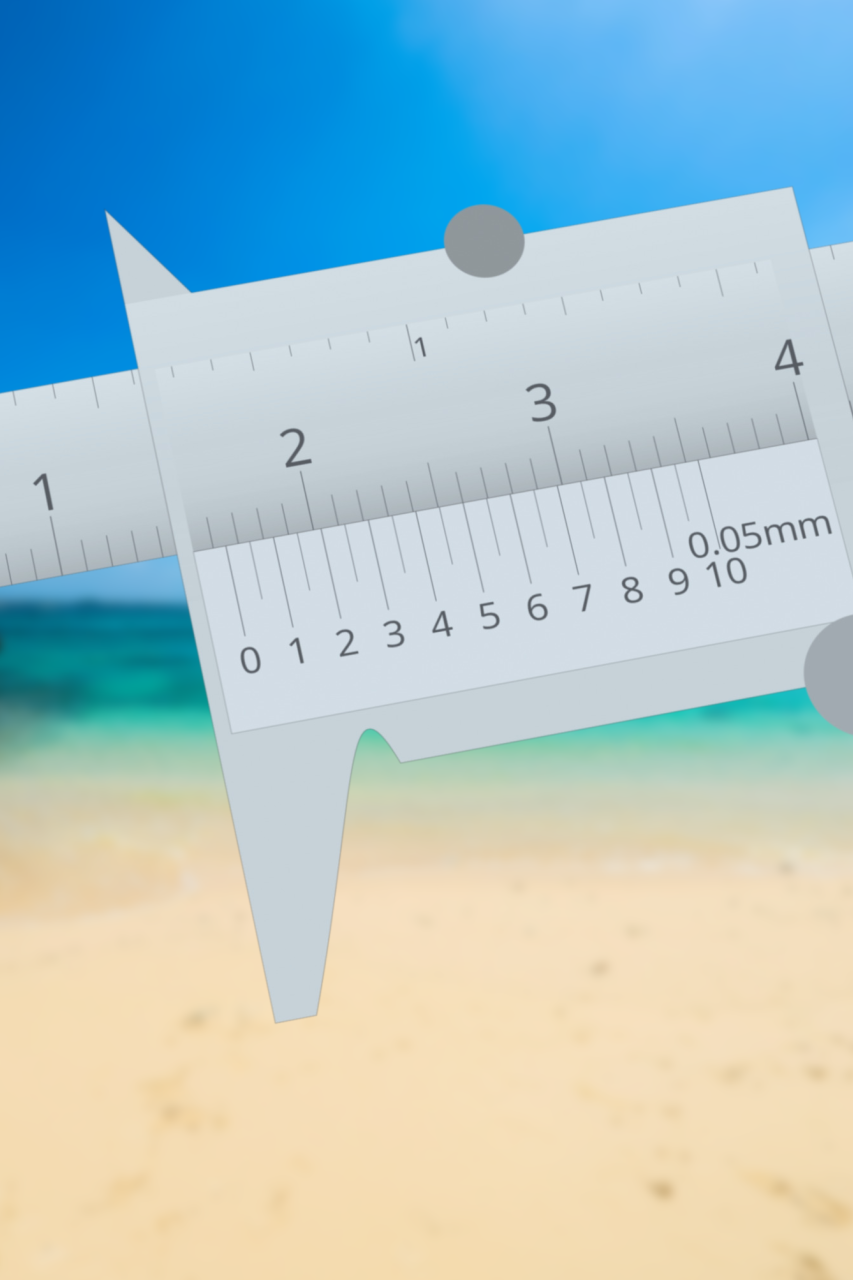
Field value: {"value": 16.5, "unit": "mm"}
